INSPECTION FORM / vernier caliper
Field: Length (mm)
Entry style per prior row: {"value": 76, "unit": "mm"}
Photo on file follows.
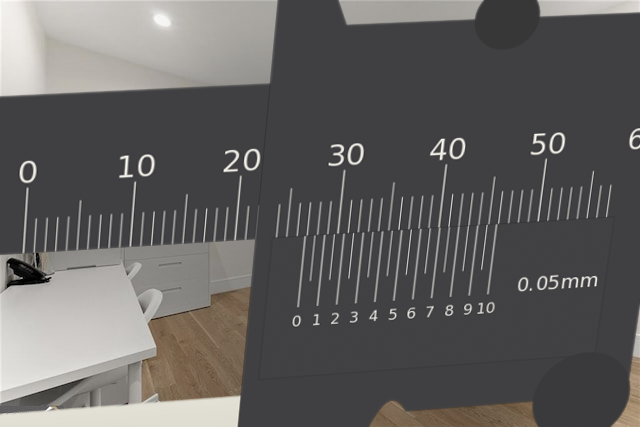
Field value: {"value": 26.8, "unit": "mm"}
